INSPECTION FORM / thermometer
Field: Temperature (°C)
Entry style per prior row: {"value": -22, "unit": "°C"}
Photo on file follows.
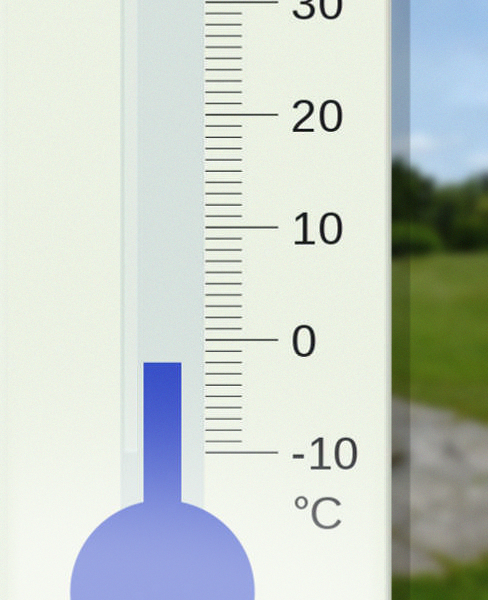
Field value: {"value": -2, "unit": "°C"}
